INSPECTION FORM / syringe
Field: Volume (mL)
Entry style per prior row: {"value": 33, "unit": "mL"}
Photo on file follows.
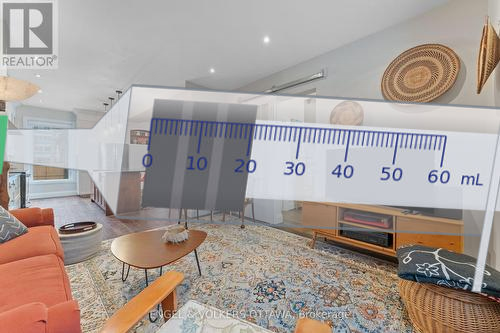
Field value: {"value": 0, "unit": "mL"}
